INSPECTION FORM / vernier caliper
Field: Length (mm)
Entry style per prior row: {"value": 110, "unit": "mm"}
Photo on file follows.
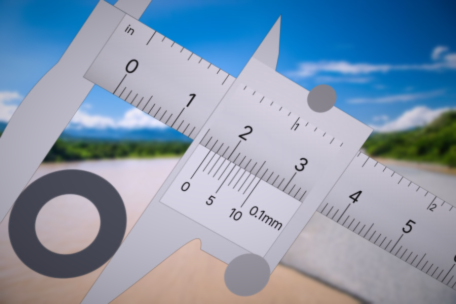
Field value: {"value": 17.0, "unit": "mm"}
